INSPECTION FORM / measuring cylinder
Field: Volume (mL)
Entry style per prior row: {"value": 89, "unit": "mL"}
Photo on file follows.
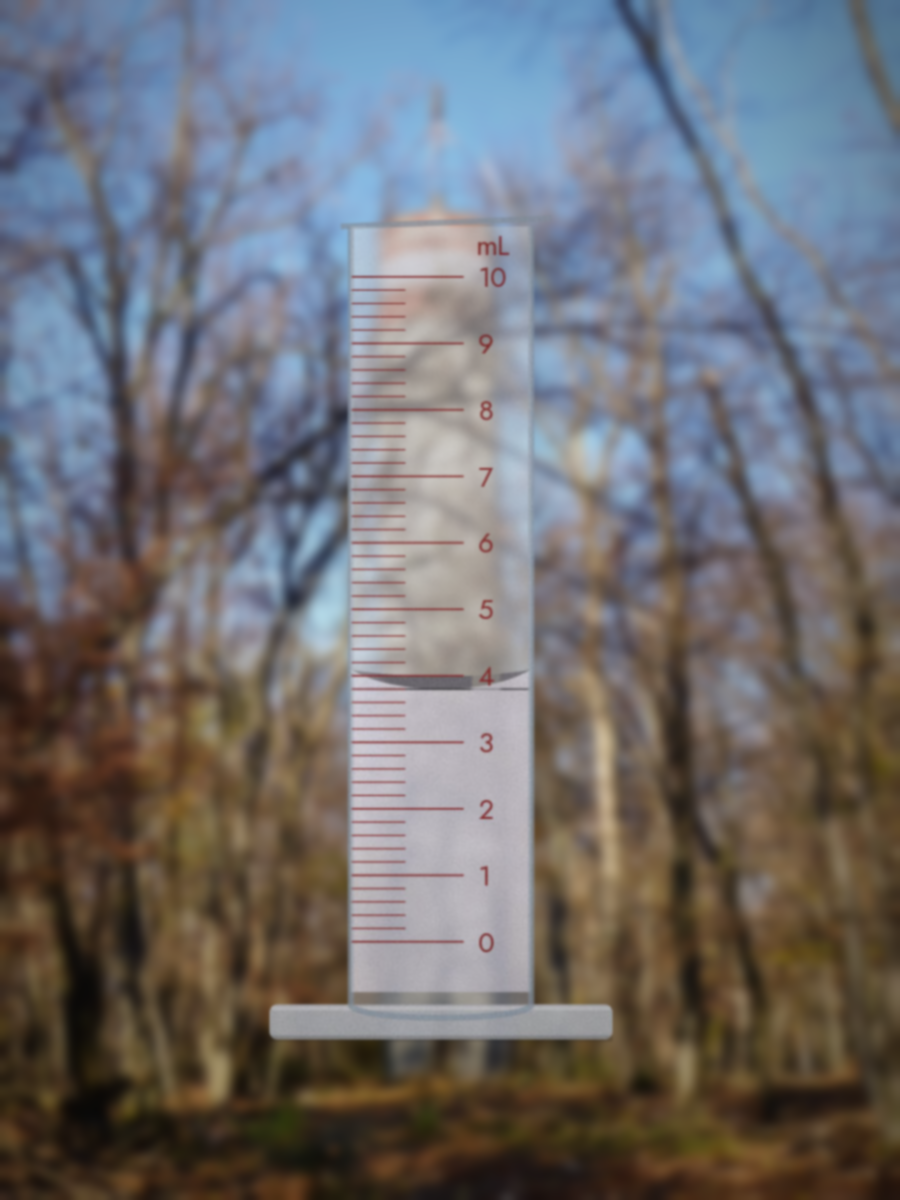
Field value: {"value": 3.8, "unit": "mL"}
